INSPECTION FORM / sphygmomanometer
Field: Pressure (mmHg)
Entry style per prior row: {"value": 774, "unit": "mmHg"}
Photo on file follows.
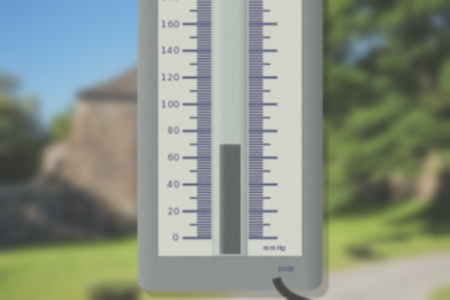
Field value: {"value": 70, "unit": "mmHg"}
